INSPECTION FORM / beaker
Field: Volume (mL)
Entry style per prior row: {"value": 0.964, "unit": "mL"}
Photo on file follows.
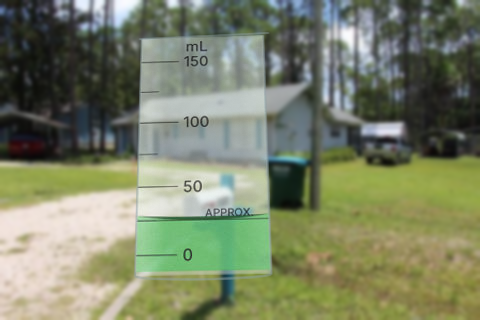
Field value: {"value": 25, "unit": "mL"}
